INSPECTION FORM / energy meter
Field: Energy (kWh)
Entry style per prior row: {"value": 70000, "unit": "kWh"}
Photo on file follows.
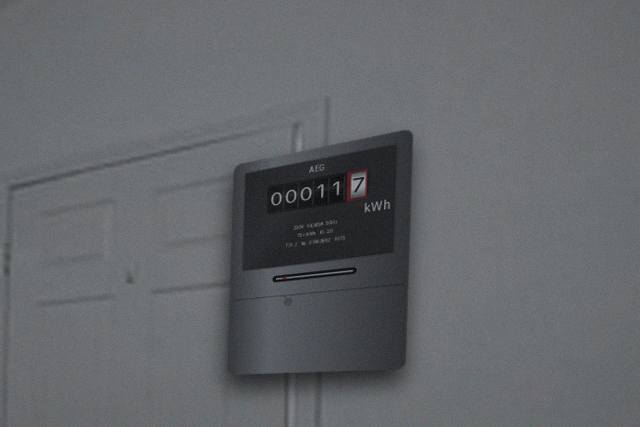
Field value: {"value": 11.7, "unit": "kWh"}
